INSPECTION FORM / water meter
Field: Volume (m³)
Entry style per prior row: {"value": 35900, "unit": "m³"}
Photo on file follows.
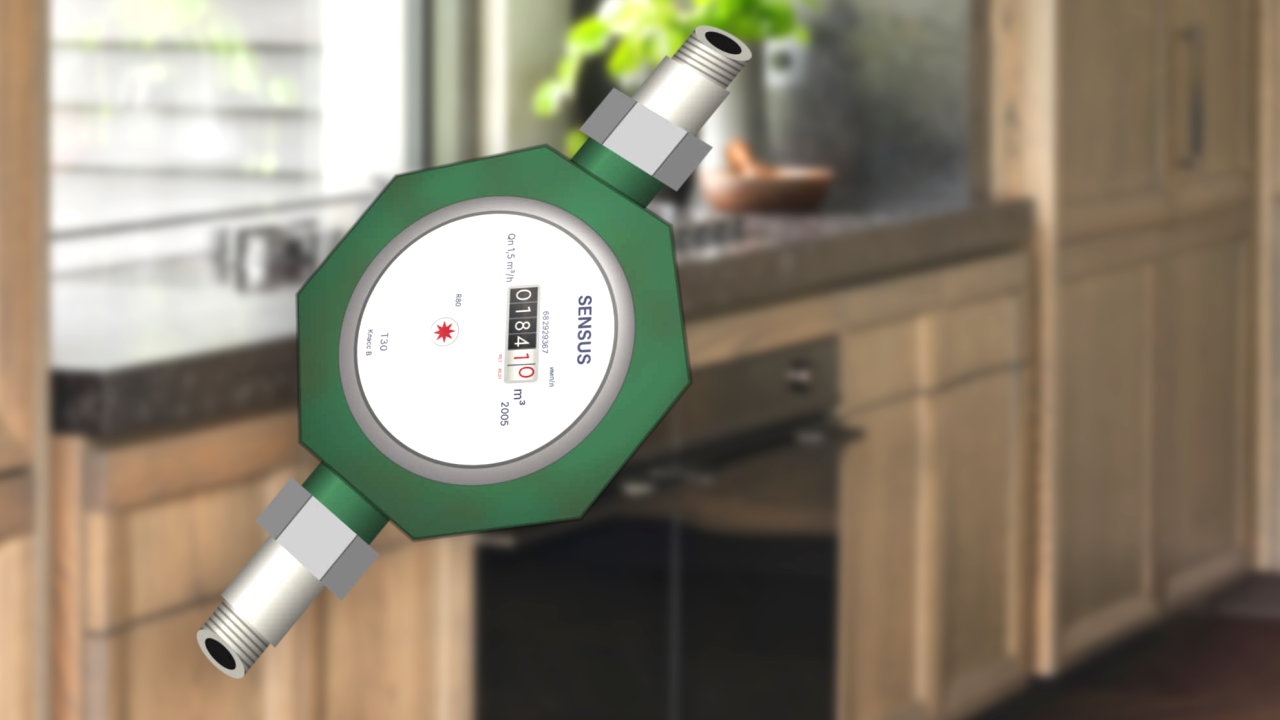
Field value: {"value": 184.10, "unit": "m³"}
